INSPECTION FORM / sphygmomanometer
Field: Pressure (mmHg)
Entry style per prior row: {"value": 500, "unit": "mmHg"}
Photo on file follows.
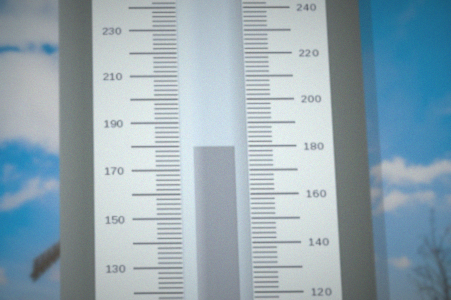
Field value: {"value": 180, "unit": "mmHg"}
